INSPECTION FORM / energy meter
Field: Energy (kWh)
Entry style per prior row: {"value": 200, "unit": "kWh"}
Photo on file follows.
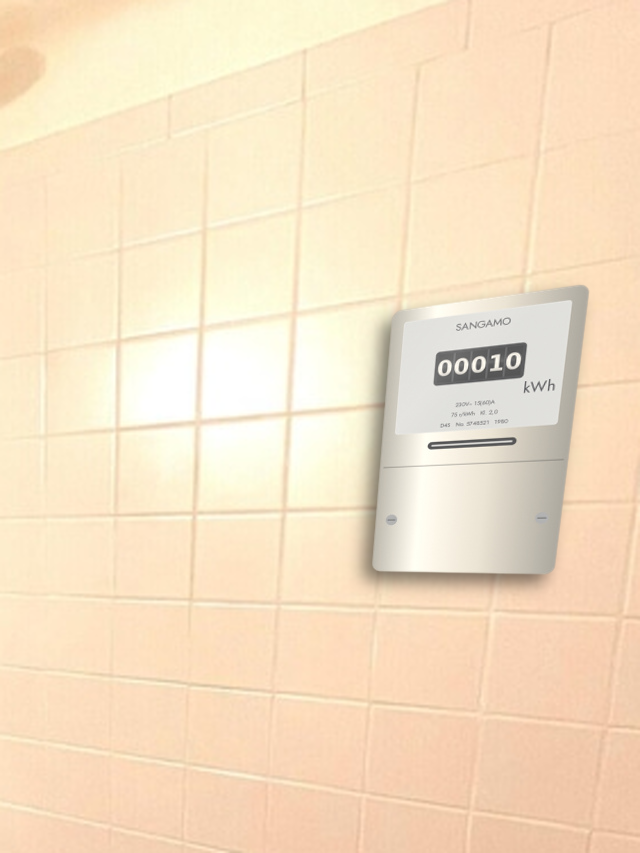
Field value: {"value": 10, "unit": "kWh"}
